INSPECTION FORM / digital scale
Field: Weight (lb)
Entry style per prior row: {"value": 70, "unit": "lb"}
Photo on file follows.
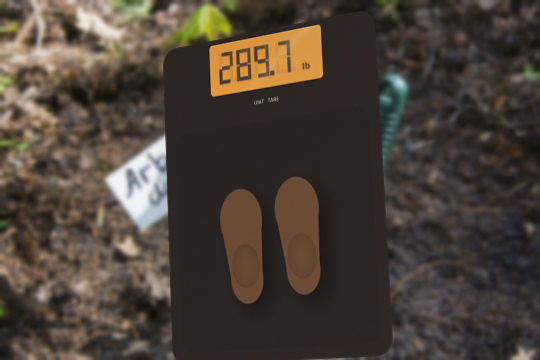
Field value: {"value": 289.7, "unit": "lb"}
